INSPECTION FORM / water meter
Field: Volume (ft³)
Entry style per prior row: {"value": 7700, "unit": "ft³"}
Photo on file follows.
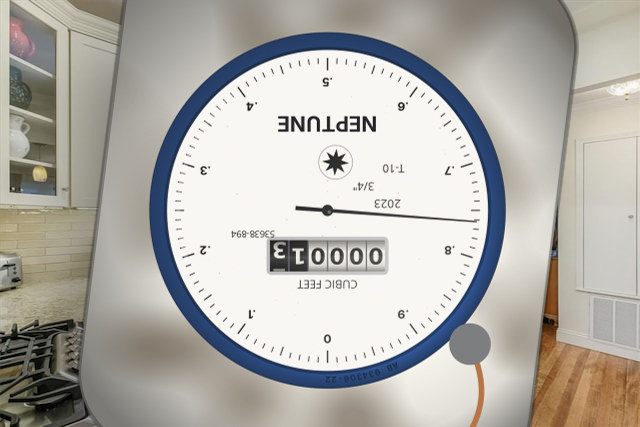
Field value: {"value": 12.76, "unit": "ft³"}
